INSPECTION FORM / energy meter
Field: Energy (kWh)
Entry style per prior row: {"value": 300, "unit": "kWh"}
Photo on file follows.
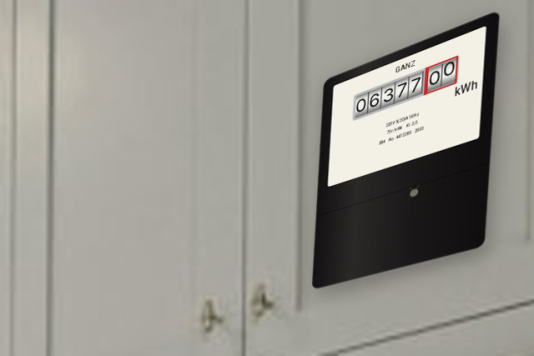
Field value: {"value": 6377.00, "unit": "kWh"}
